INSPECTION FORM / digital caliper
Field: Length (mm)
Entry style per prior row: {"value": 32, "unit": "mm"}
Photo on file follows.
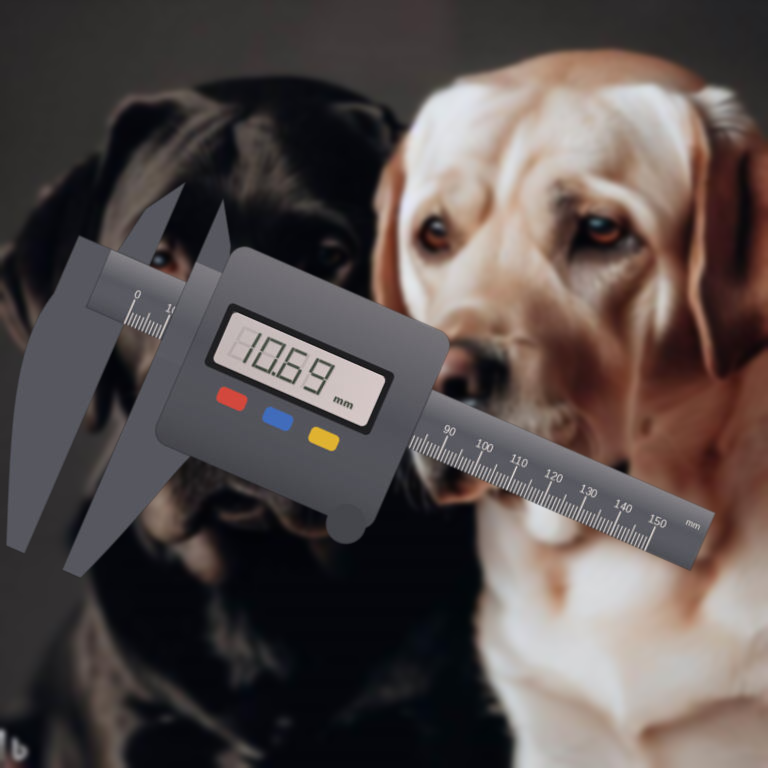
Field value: {"value": 10.69, "unit": "mm"}
